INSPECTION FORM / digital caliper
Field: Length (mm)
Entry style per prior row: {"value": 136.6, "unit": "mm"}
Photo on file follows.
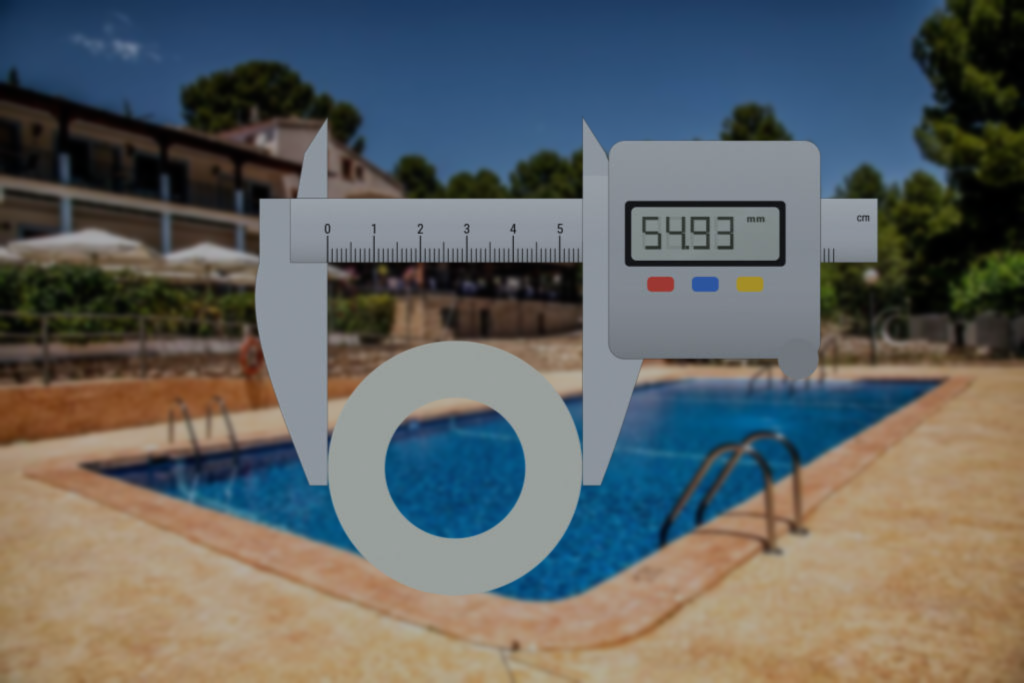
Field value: {"value": 54.93, "unit": "mm"}
